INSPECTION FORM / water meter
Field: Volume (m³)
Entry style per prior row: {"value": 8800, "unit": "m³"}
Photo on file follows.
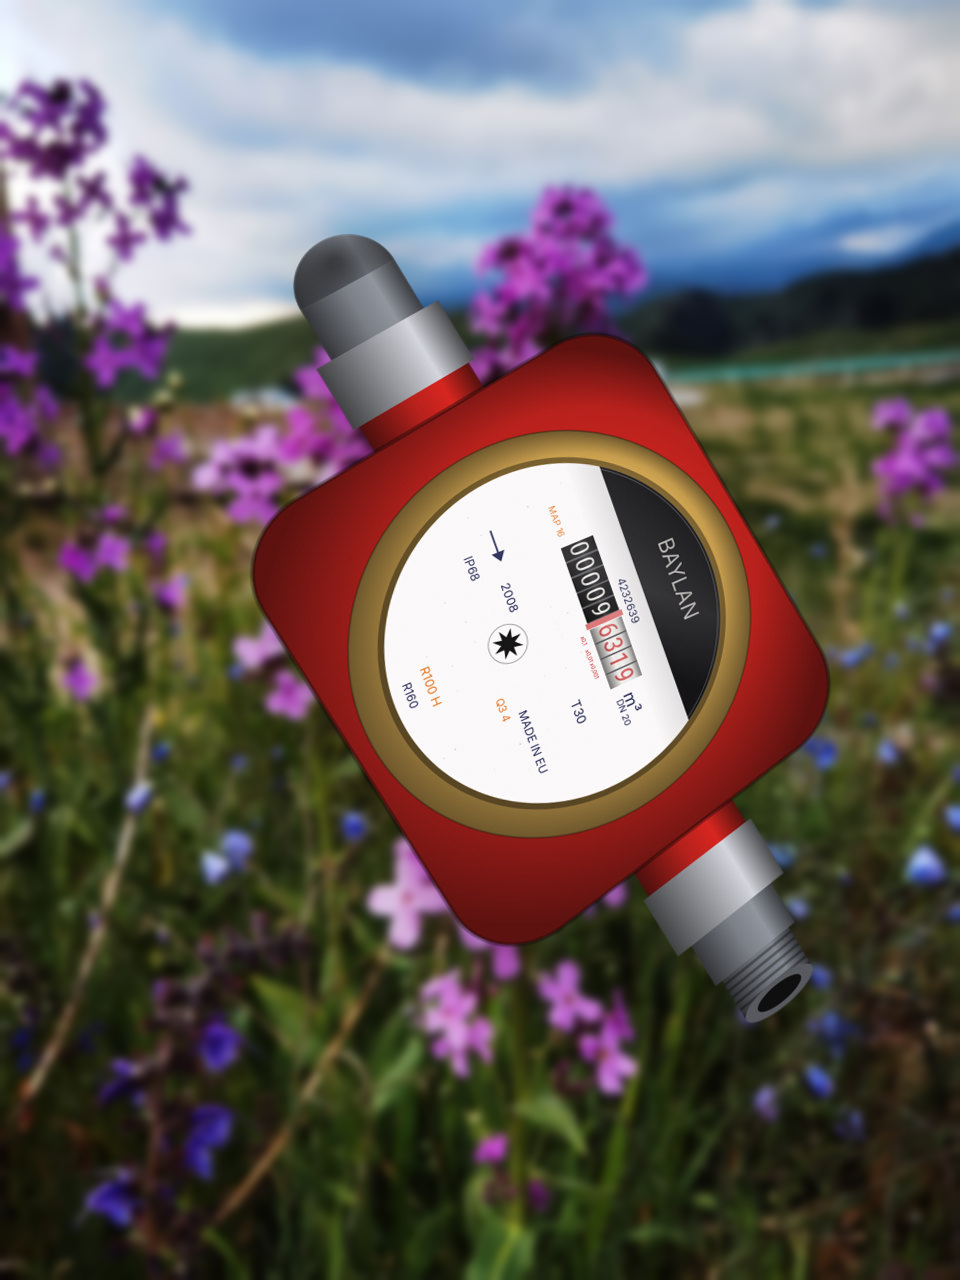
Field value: {"value": 9.6319, "unit": "m³"}
